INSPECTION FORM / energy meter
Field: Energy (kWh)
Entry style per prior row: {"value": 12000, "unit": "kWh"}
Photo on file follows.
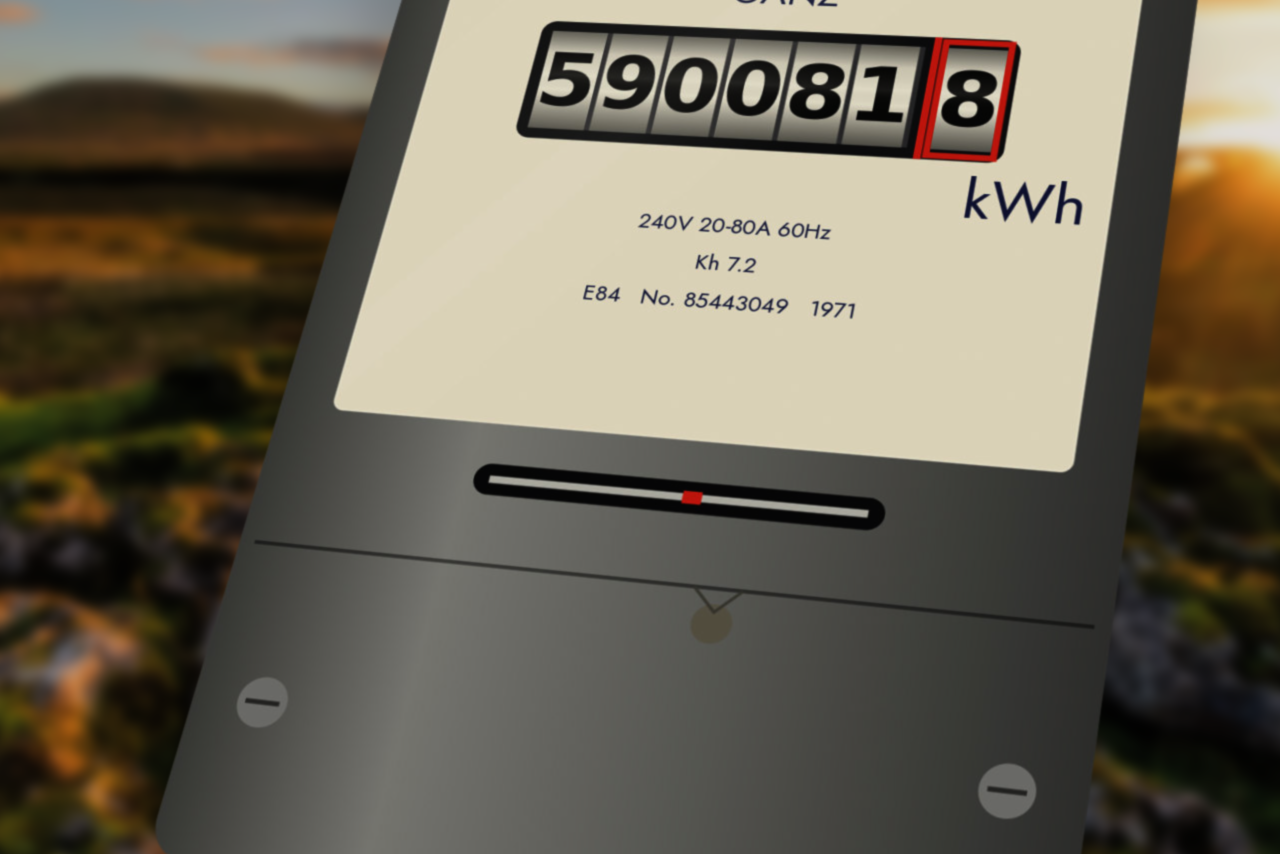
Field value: {"value": 590081.8, "unit": "kWh"}
